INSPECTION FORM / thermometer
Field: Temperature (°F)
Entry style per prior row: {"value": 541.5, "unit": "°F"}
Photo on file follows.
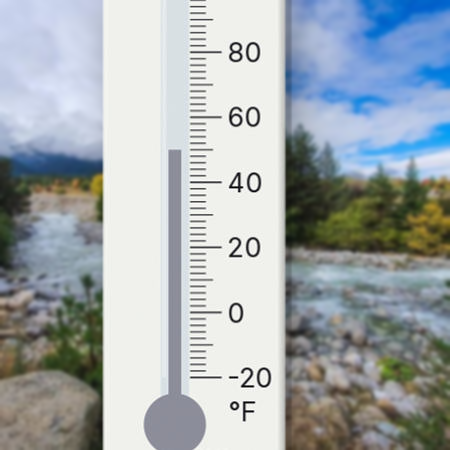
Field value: {"value": 50, "unit": "°F"}
